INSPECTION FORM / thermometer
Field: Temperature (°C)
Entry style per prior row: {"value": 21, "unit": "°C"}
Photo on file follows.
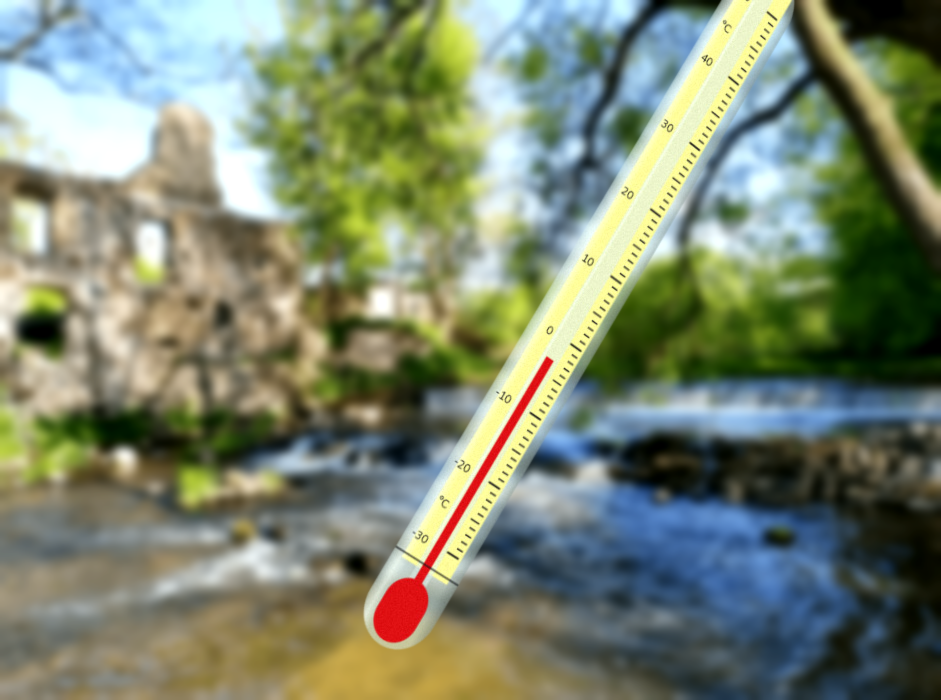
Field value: {"value": -3, "unit": "°C"}
